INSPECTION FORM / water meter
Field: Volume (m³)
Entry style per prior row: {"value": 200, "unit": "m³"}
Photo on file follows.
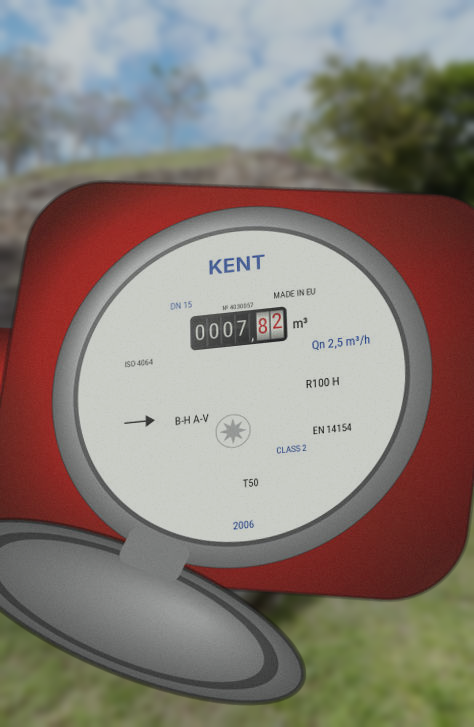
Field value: {"value": 7.82, "unit": "m³"}
